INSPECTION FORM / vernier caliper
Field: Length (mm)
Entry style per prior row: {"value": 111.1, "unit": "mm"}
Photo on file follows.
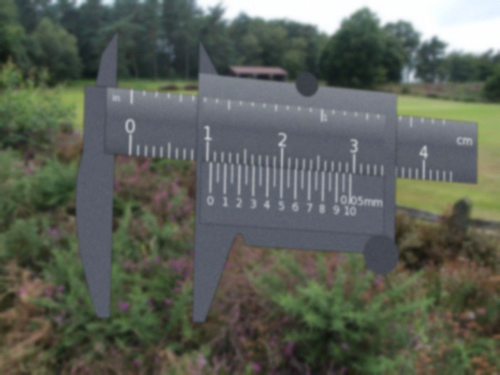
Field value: {"value": 10.5, "unit": "mm"}
